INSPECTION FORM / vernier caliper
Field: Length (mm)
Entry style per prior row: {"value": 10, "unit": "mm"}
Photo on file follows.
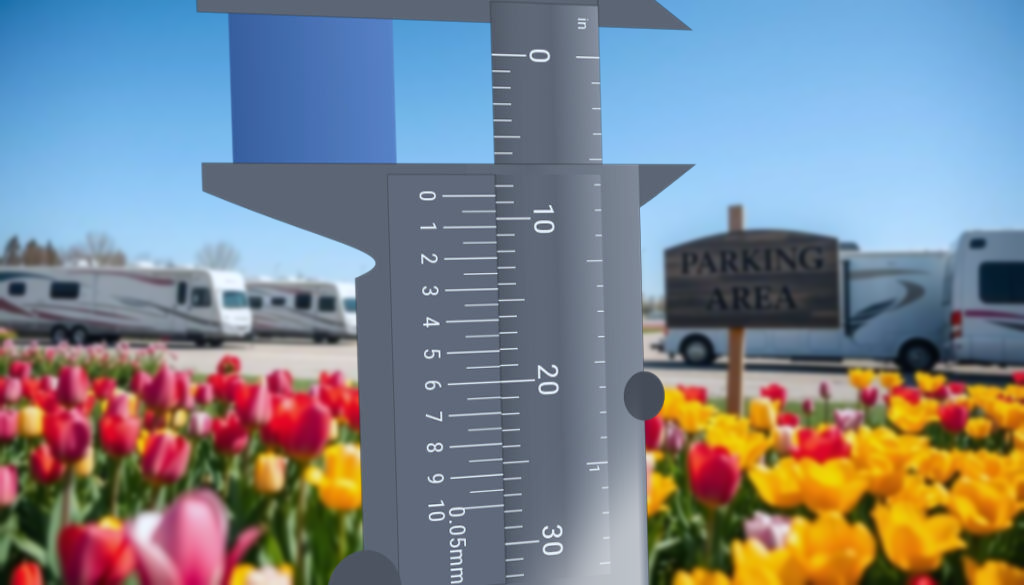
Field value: {"value": 8.6, "unit": "mm"}
